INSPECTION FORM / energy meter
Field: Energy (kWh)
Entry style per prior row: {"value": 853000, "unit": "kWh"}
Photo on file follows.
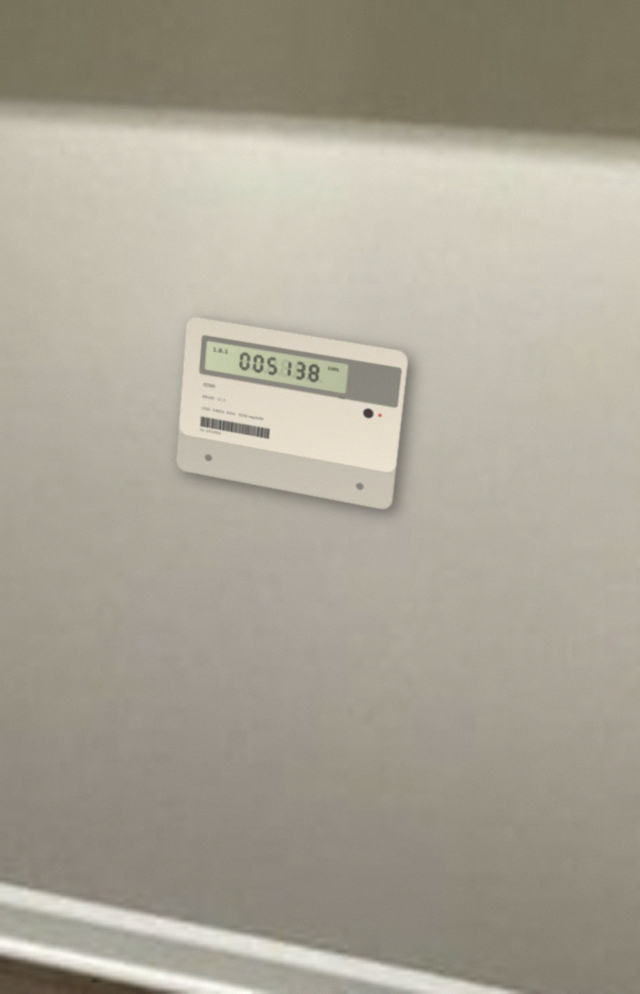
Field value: {"value": 5138, "unit": "kWh"}
